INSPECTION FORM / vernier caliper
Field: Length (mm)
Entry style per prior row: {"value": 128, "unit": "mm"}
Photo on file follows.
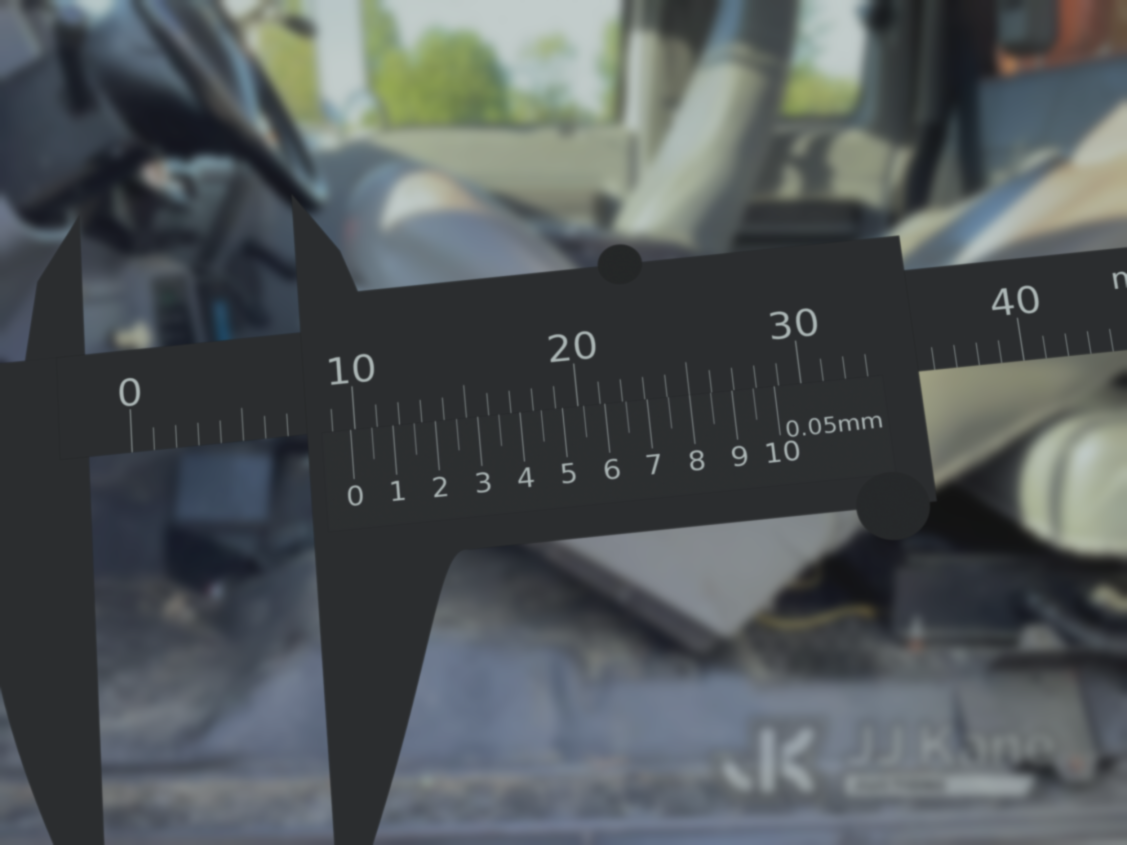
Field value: {"value": 9.8, "unit": "mm"}
